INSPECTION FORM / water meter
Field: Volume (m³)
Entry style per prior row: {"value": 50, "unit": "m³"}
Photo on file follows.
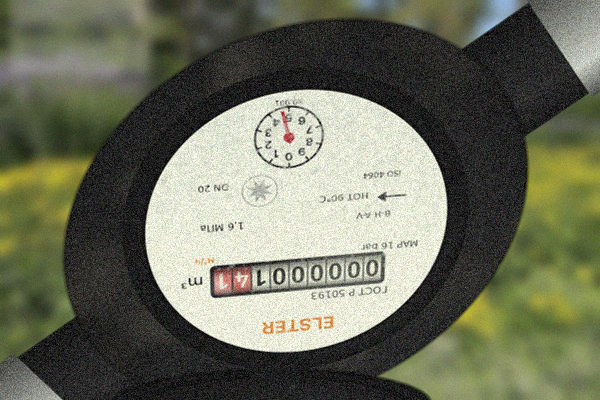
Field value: {"value": 1.414, "unit": "m³"}
